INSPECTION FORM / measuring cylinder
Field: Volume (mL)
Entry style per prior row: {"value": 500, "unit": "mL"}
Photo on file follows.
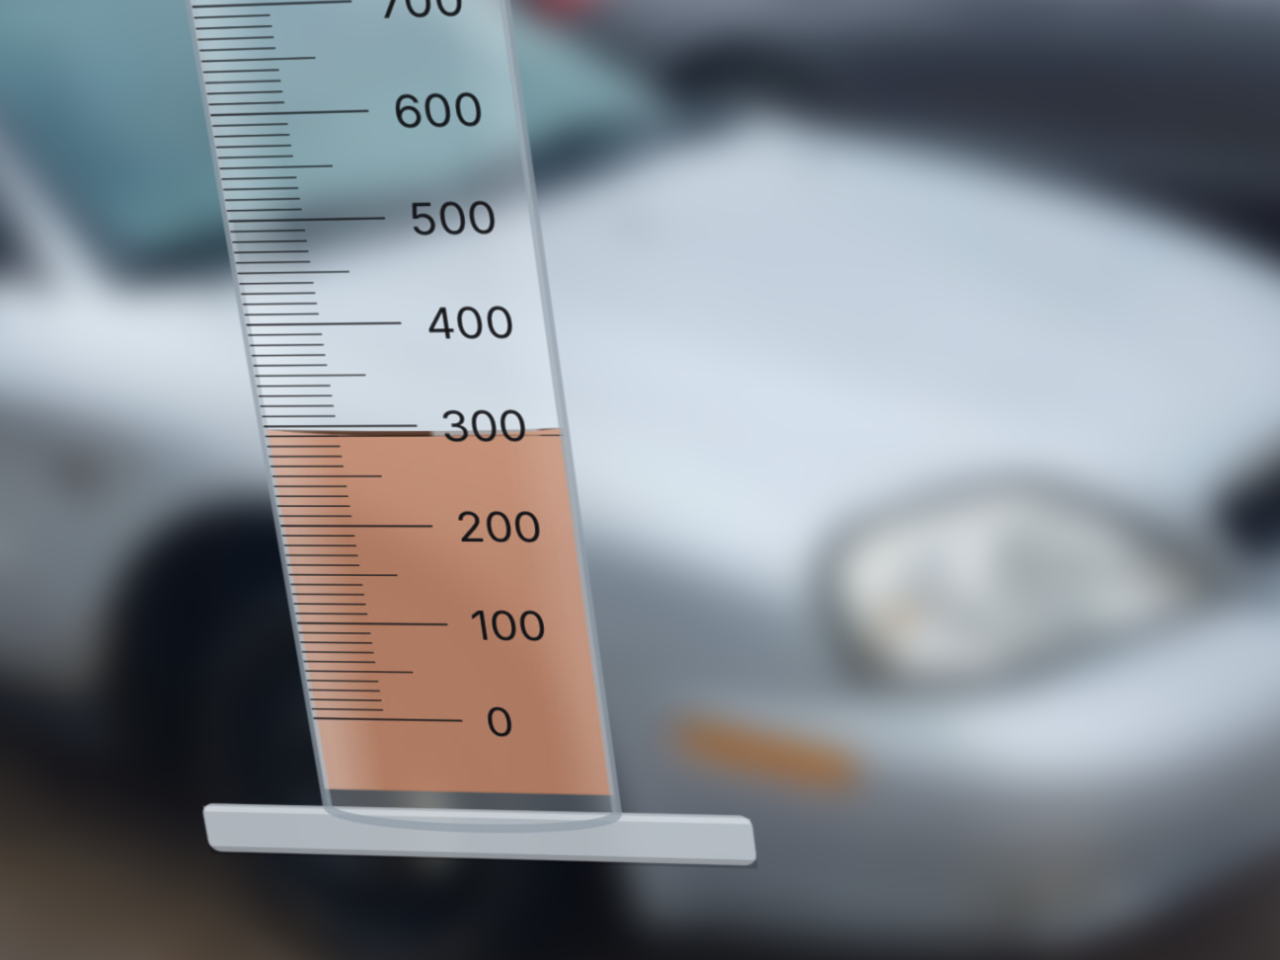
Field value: {"value": 290, "unit": "mL"}
